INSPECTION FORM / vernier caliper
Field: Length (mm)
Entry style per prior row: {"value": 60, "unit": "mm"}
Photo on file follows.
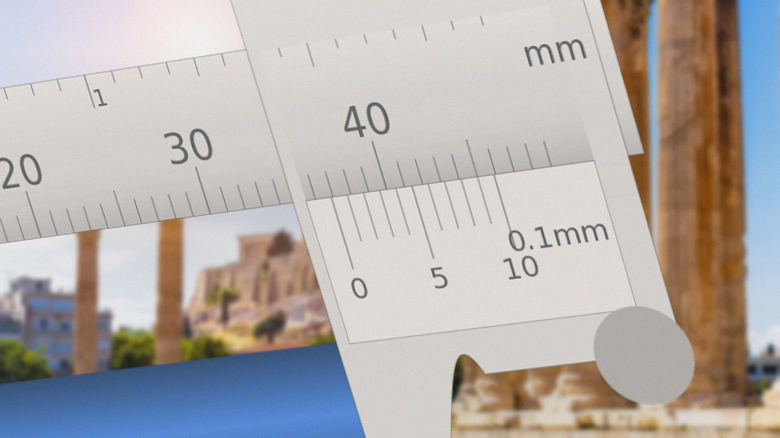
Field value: {"value": 36.9, "unit": "mm"}
